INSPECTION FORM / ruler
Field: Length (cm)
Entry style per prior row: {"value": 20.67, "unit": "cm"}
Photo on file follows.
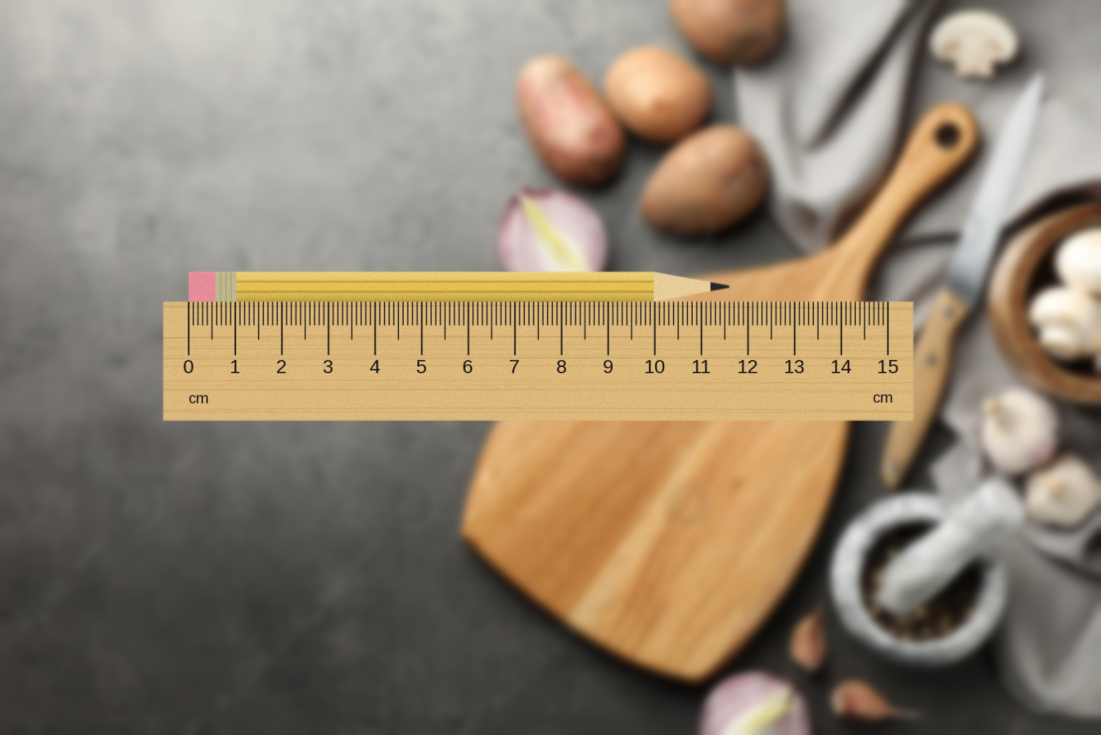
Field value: {"value": 11.6, "unit": "cm"}
